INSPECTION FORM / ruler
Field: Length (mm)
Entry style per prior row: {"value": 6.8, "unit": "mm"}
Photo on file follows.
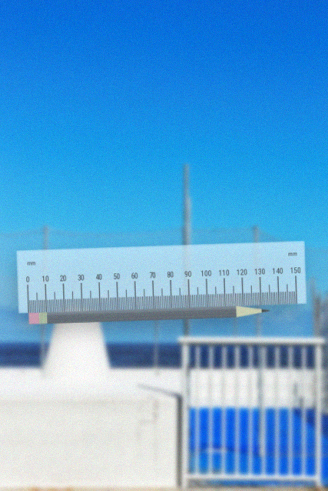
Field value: {"value": 135, "unit": "mm"}
